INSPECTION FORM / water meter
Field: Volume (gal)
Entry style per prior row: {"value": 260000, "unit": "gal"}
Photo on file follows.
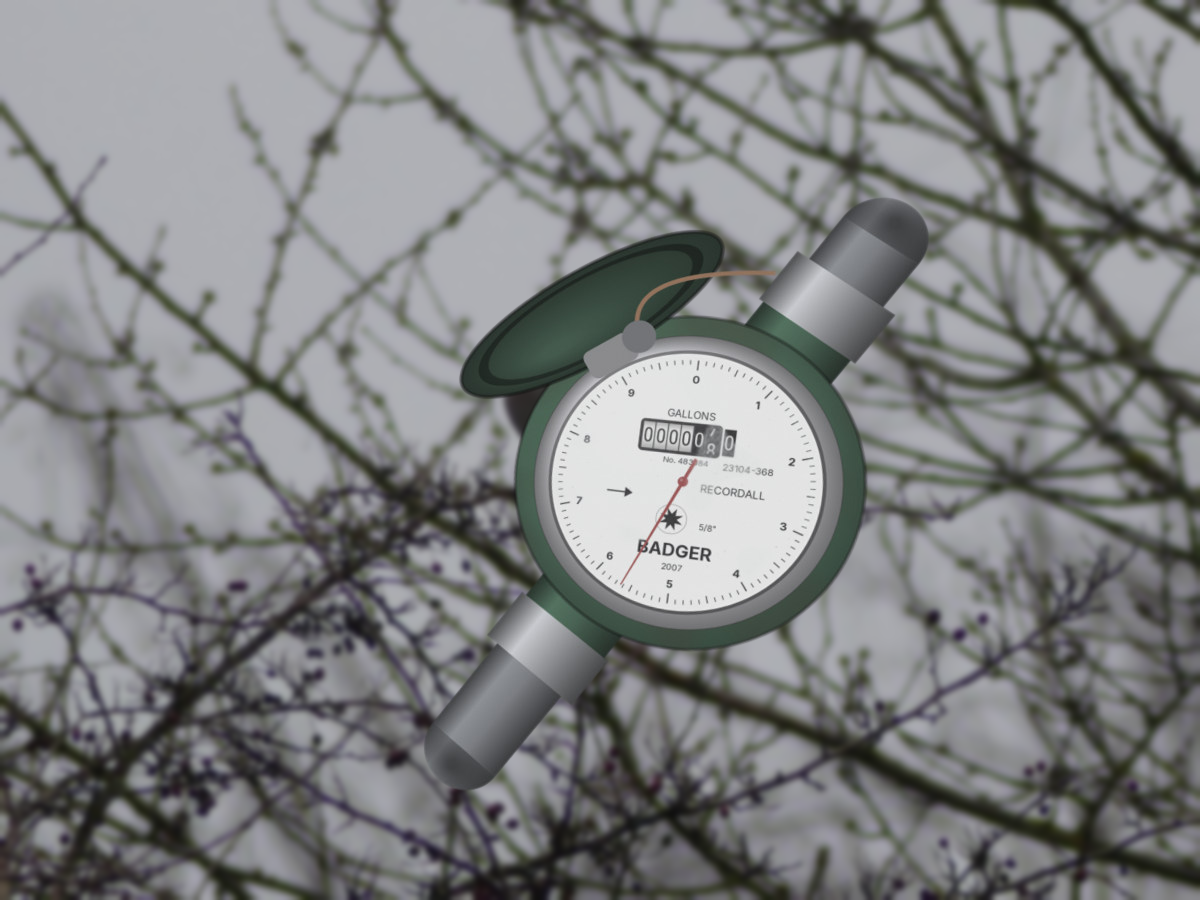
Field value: {"value": 75.6, "unit": "gal"}
